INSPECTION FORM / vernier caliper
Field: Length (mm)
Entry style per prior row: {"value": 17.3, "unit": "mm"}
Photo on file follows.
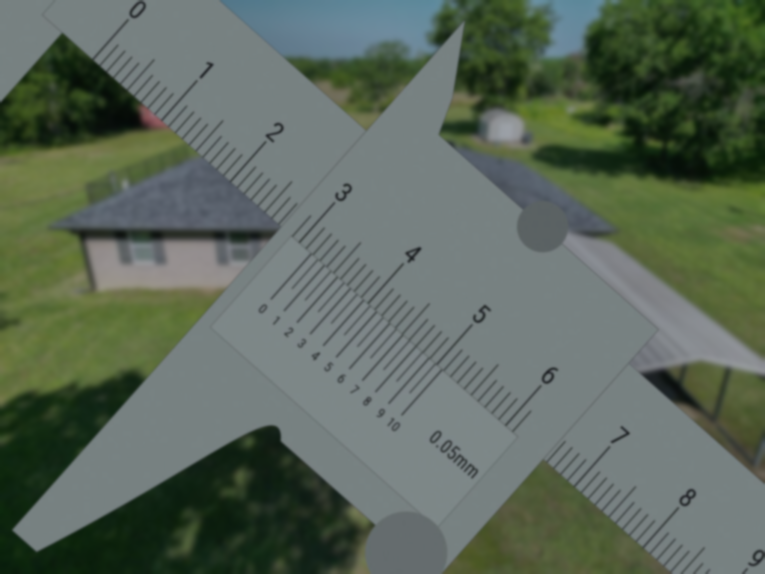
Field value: {"value": 31.8, "unit": "mm"}
